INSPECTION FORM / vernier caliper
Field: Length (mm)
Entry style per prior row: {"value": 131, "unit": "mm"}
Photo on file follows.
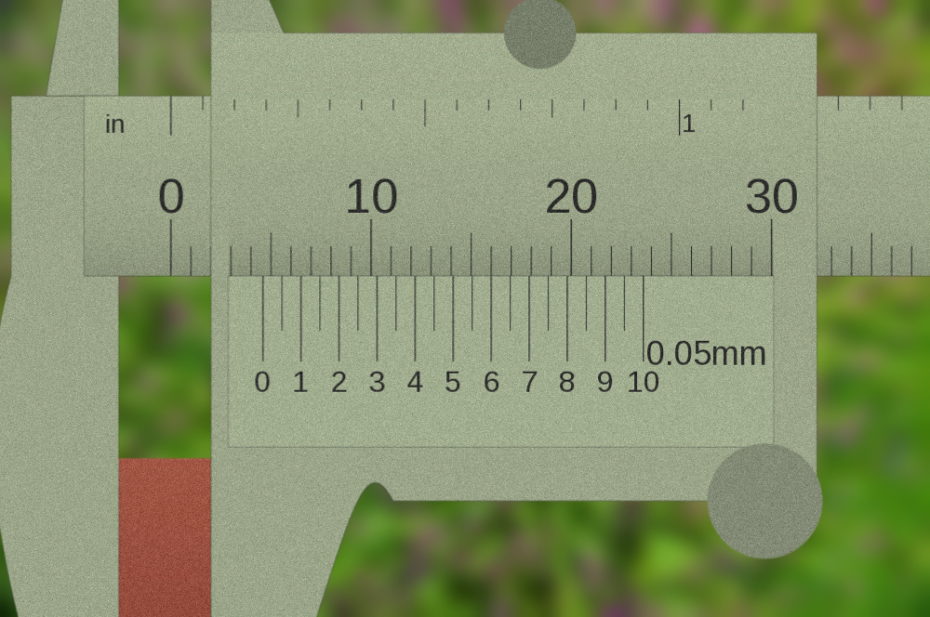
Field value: {"value": 4.6, "unit": "mm"}
